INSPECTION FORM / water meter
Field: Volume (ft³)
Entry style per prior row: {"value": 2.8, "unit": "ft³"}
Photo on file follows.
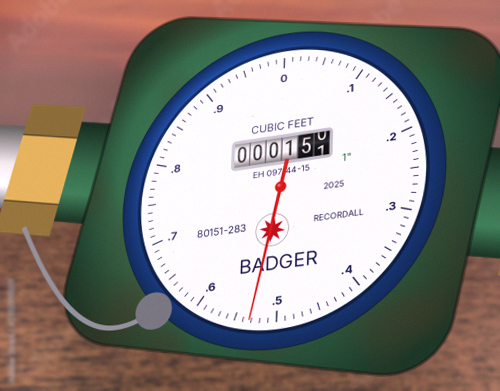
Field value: {"value": 150.53, "unit": "ft³"}
